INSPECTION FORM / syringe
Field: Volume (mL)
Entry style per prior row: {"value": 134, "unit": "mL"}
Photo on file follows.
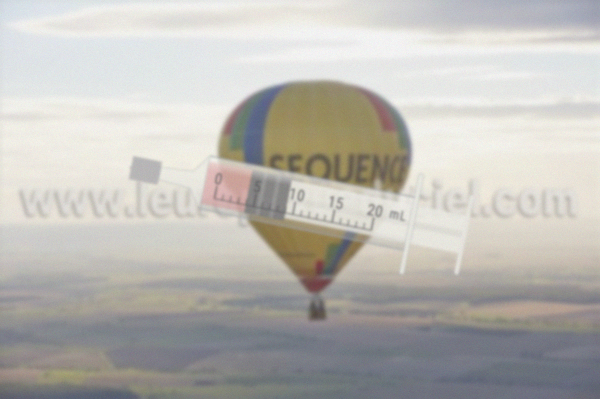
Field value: {"value": 4, "unit": "mL"}
